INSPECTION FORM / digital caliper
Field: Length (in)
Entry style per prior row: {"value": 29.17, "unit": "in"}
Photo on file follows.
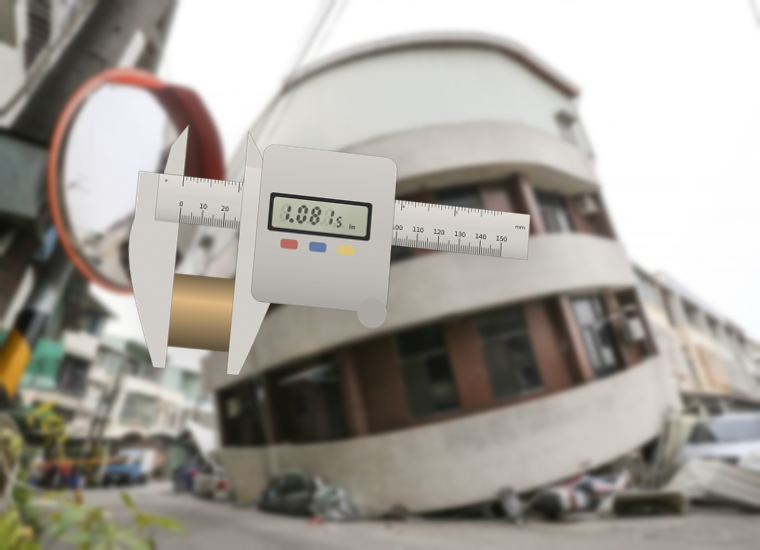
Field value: {"value": 1.0815, "unit": "in"}
